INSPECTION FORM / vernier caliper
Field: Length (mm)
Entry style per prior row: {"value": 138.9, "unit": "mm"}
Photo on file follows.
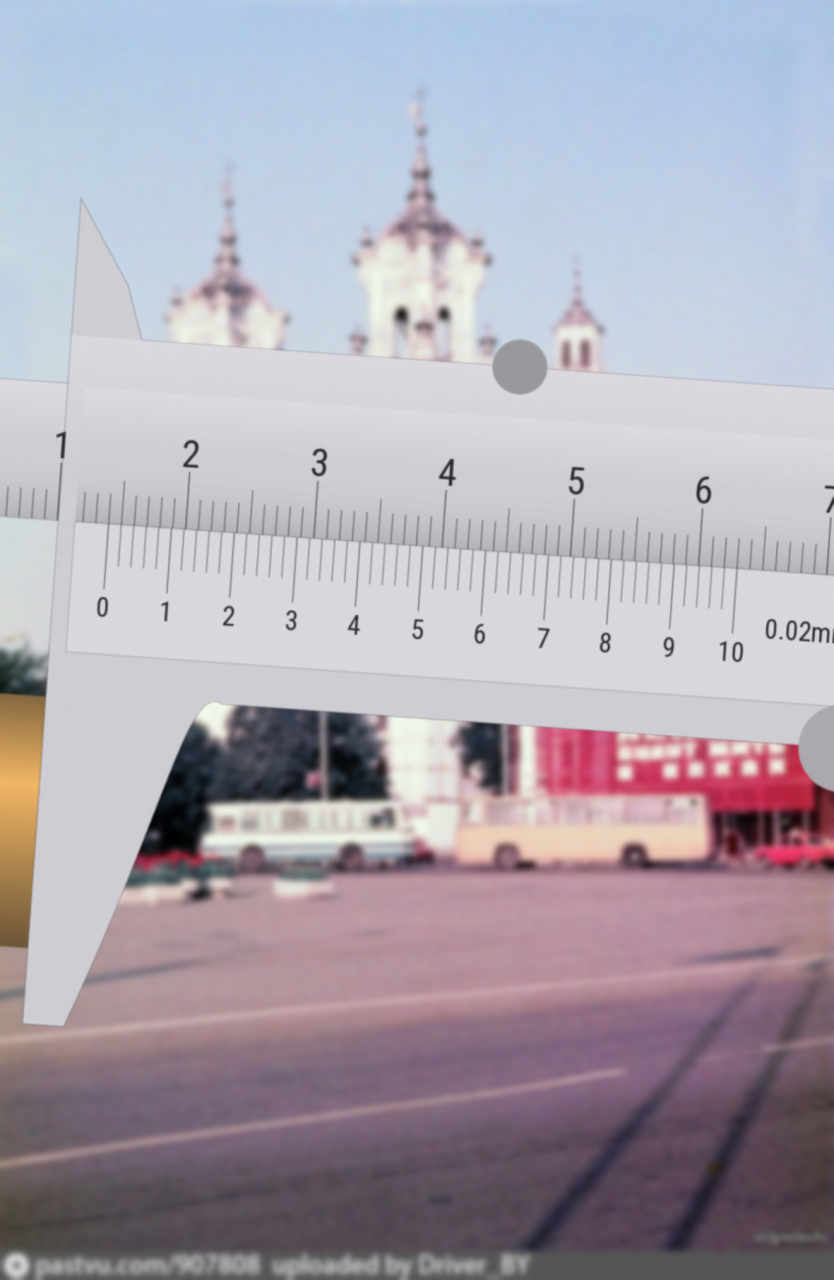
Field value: {"value": 14.0, "unit": "mm"}
